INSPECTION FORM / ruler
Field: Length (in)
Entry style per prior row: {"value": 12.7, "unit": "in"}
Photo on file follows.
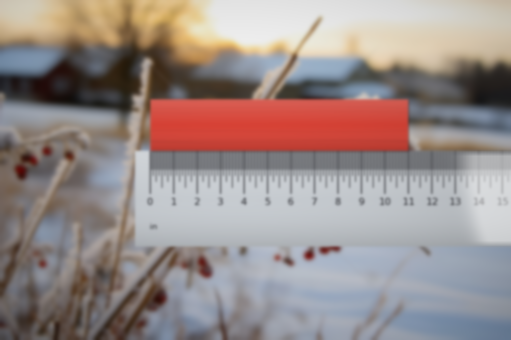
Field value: {"value": 11, "unit": "in"}
